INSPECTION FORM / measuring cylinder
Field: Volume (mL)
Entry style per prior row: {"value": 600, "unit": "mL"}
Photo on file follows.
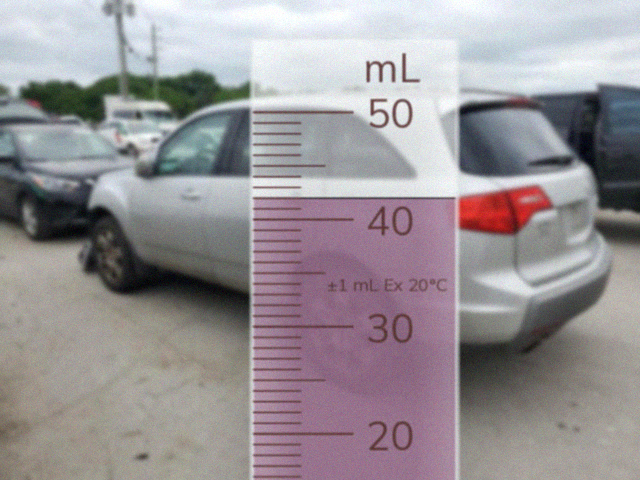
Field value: {"value": 42, "unit": "mL"}
